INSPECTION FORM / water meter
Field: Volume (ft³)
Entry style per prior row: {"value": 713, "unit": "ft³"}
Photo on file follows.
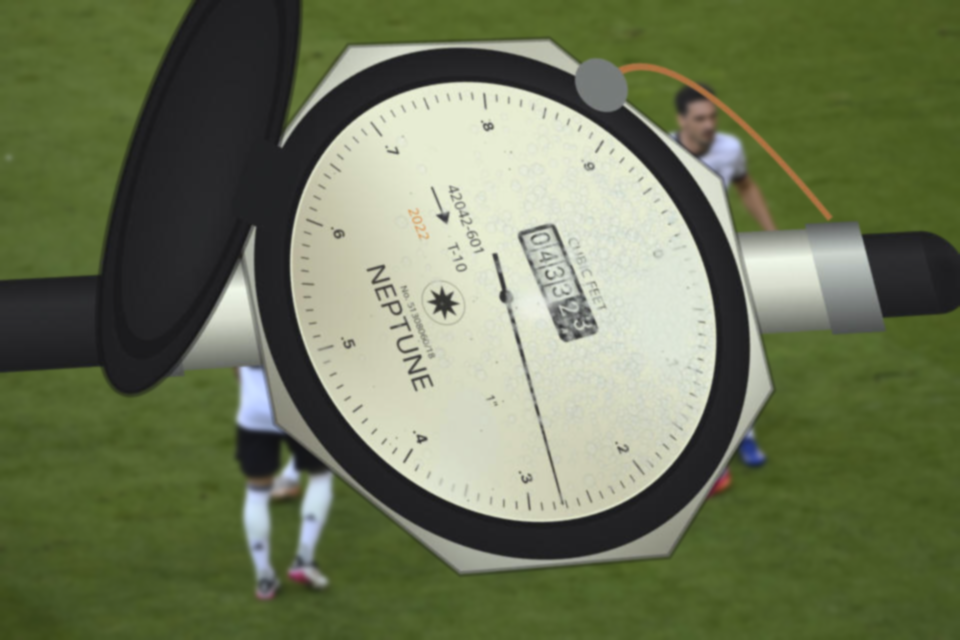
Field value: {"value": 43323.27, "unit": "ft³"}
